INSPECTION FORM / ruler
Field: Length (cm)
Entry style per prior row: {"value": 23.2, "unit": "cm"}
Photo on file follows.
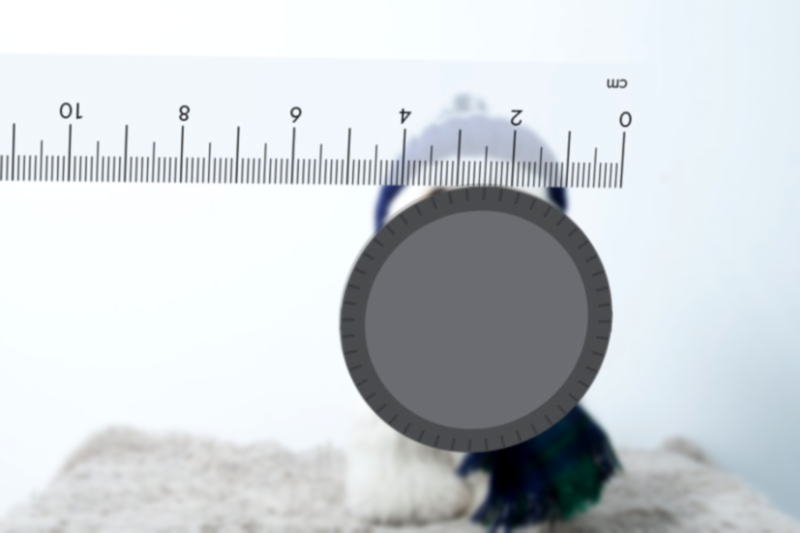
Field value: {"value": 5, "unit": "cm"}
